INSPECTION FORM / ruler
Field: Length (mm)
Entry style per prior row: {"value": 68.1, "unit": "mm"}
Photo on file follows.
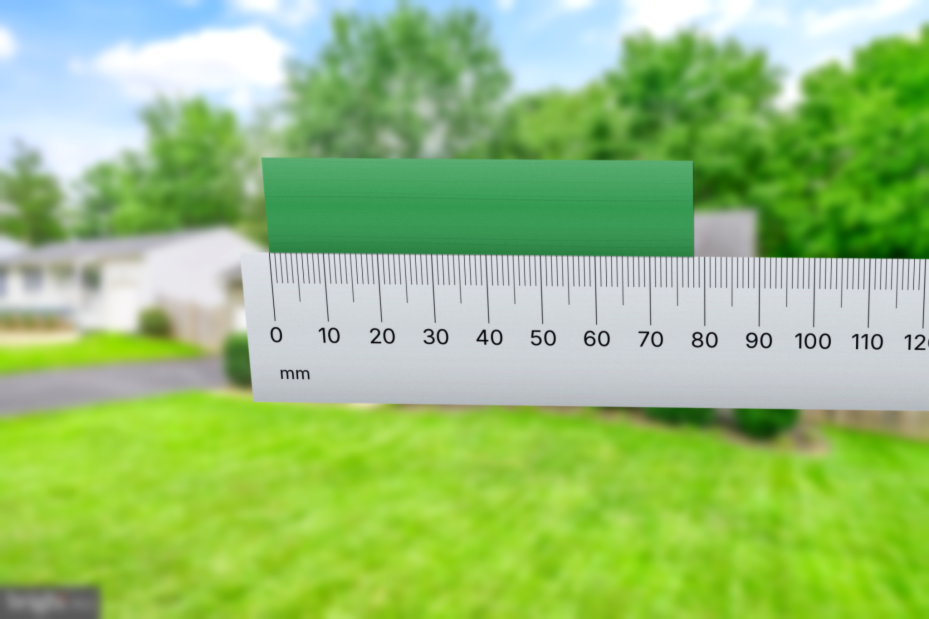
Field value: {"value": 78, "unit": "mm"}
